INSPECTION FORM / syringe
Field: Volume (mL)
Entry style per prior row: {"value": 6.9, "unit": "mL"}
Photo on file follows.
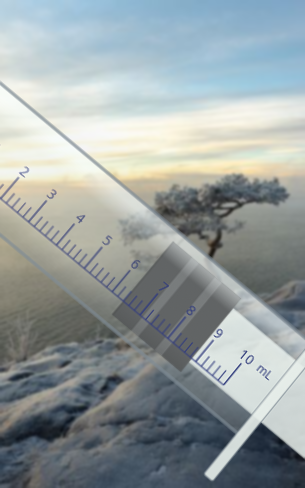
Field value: {"value": 6.4, "unit": "mL"}
